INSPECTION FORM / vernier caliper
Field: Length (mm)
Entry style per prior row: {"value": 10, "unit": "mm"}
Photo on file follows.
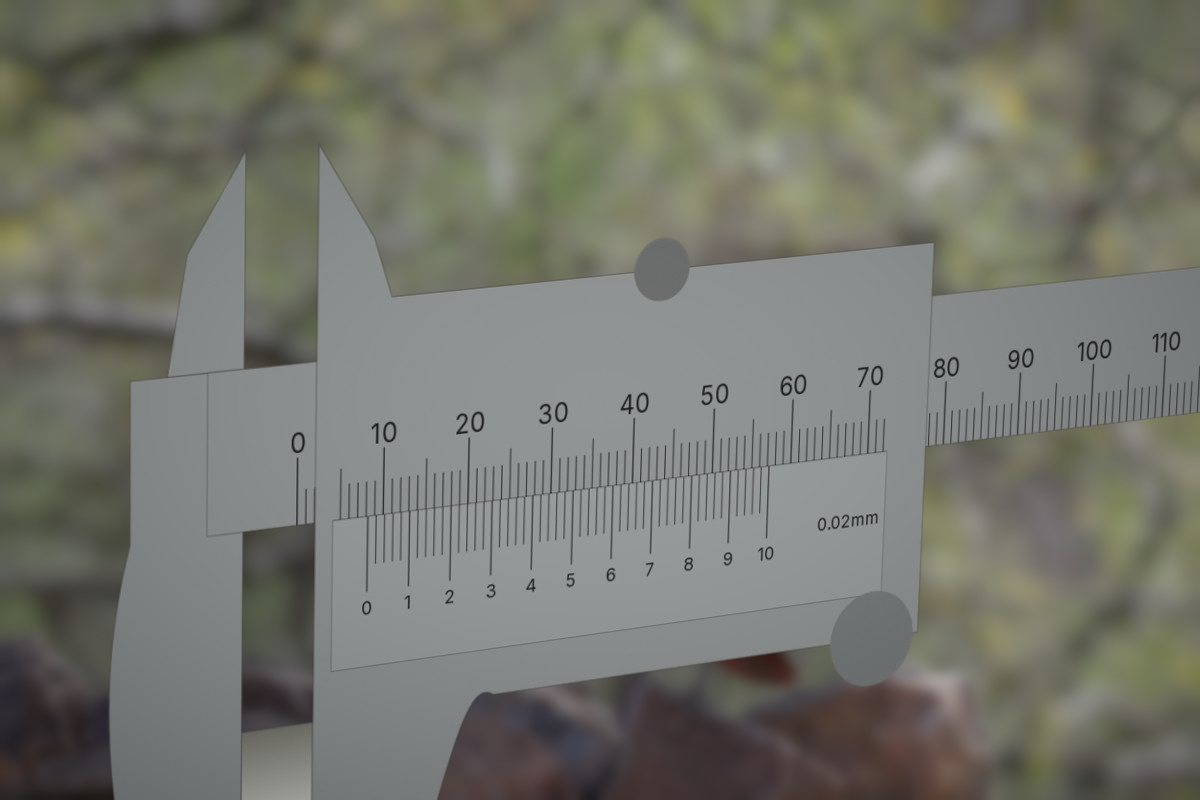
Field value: {"value": 8.2, "unit": "mm"}
